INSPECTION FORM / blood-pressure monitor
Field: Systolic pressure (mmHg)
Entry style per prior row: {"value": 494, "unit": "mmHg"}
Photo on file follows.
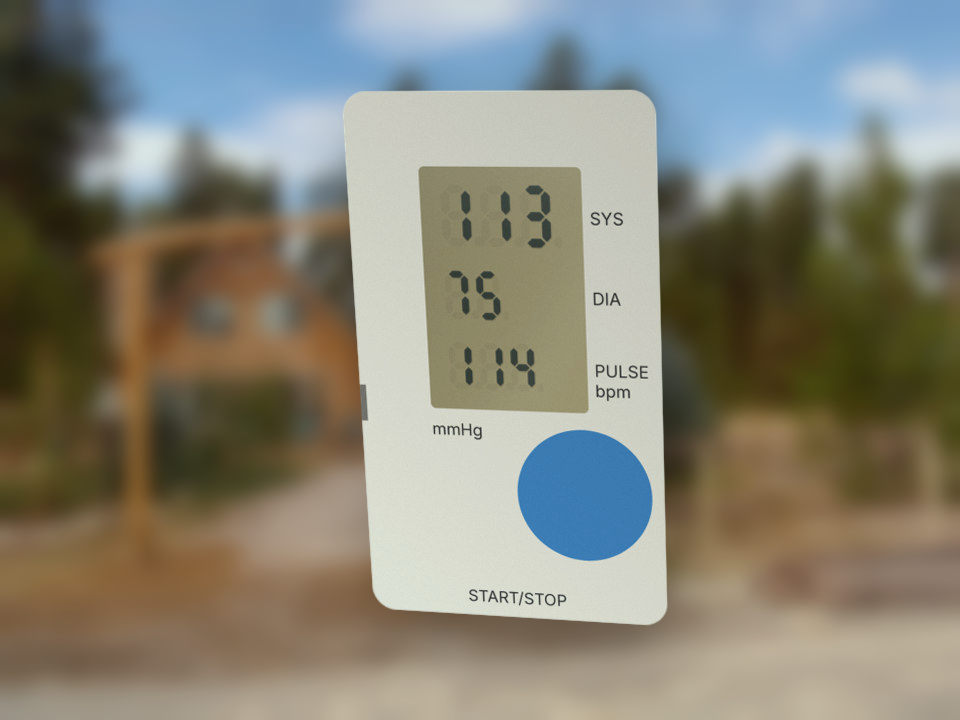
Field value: {"value": 113, "unit": "mmHg"}
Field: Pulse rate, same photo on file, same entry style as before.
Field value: {"value": 114, "unit": "bpm"}
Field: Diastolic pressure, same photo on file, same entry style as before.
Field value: {"value": 75, "unit": "mmHg"}
